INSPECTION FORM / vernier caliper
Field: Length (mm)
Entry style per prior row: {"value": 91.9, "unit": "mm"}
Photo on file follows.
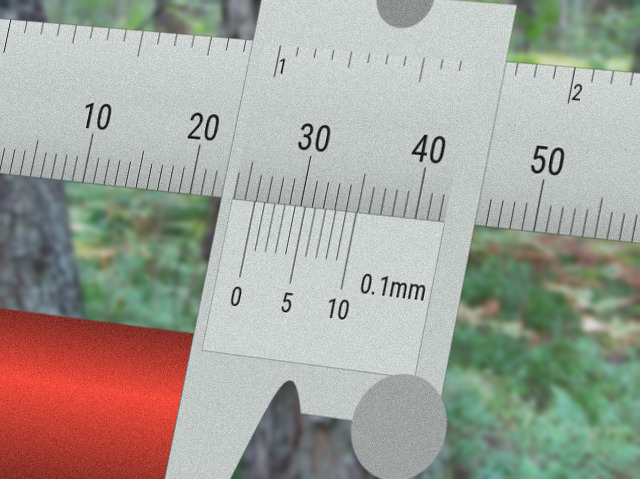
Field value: {"value": 25.9, "unit": "mm"}
